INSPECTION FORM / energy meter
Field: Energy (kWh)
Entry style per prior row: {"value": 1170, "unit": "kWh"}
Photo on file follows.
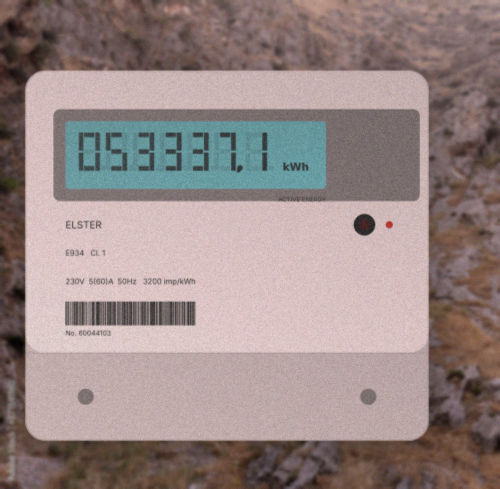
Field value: {"value": 53337.1, "unit": "kWh"}
